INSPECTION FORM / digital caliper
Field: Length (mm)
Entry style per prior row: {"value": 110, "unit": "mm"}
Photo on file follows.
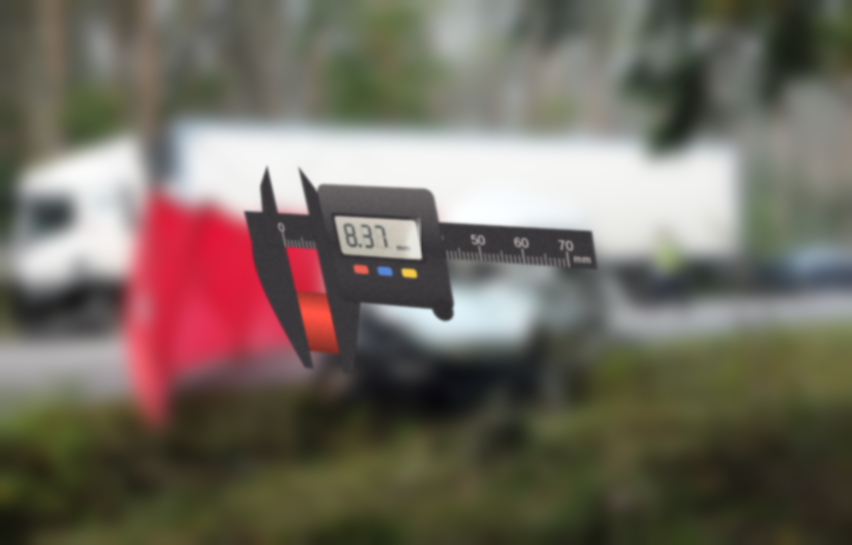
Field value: {"value": 8.37, "unit": "mm"}
